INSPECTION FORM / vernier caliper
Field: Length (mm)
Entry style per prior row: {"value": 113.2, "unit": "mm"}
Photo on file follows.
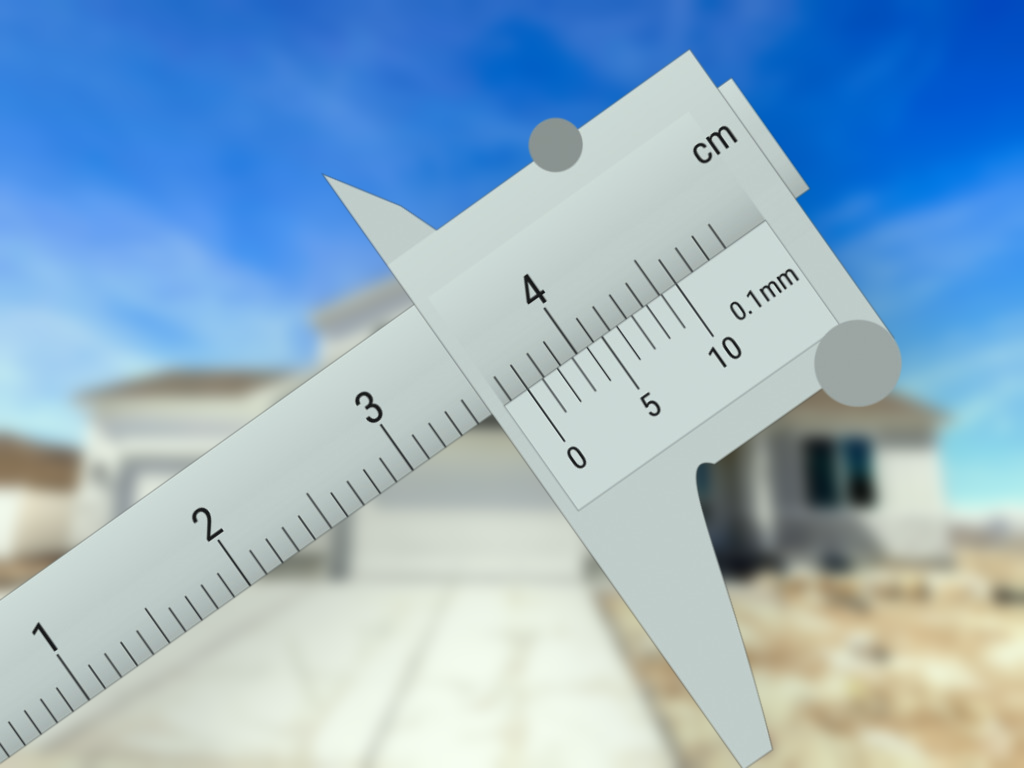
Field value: {"value": 37.0, "unit": "mm"}
